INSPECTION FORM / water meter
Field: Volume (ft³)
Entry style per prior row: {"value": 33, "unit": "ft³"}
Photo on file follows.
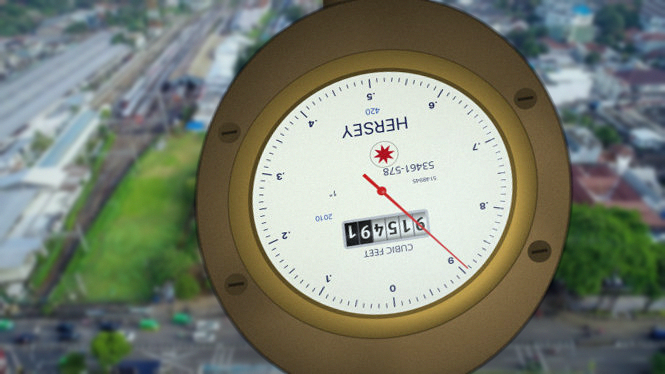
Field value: {"value": 915490.89, "unit": "ft³"}
